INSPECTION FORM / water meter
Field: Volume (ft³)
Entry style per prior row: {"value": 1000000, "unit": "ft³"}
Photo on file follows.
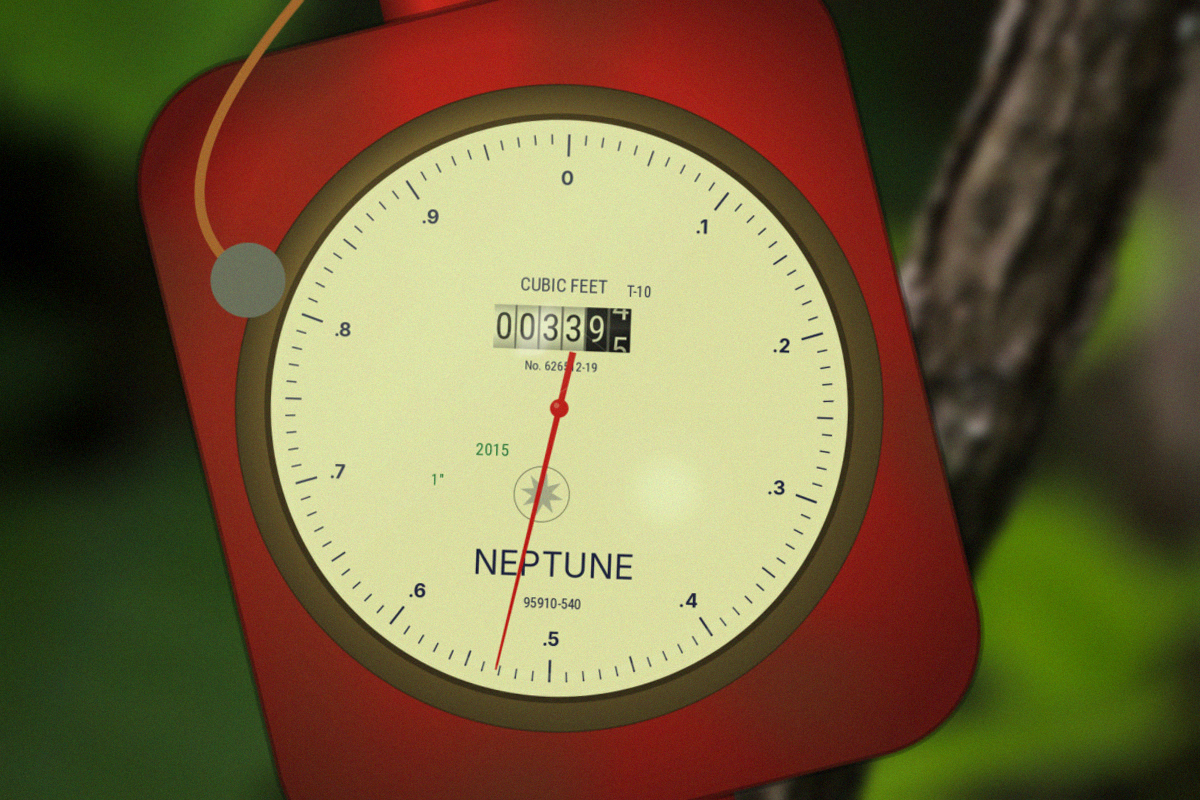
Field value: {"value": 3394.53, "unit": "ft³"}
